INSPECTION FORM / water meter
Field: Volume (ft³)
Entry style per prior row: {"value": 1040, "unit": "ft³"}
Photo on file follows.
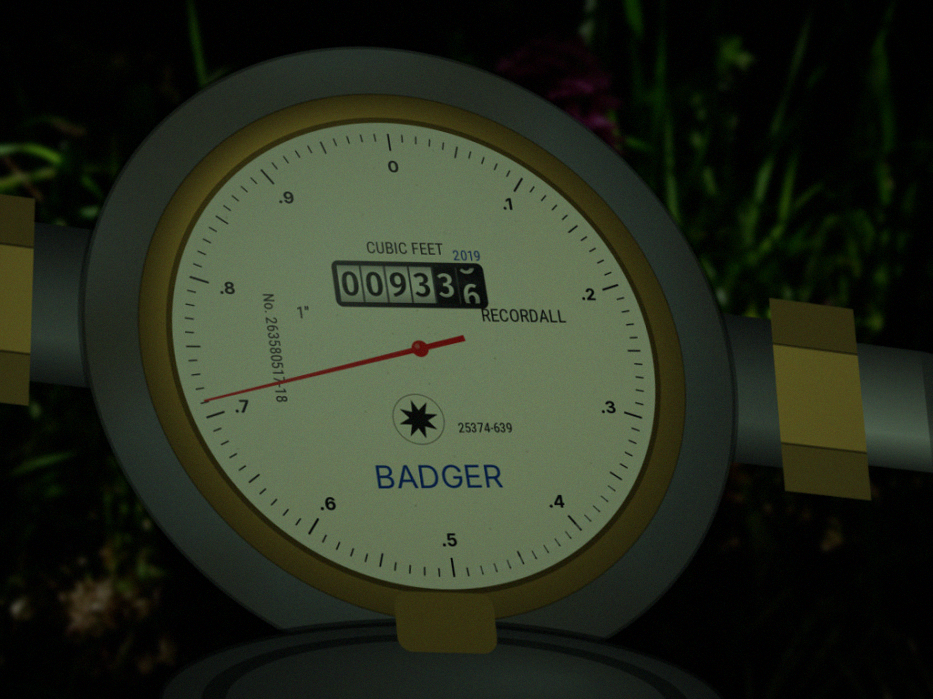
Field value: {"value": 9335.71, "unit": "ft³"}
